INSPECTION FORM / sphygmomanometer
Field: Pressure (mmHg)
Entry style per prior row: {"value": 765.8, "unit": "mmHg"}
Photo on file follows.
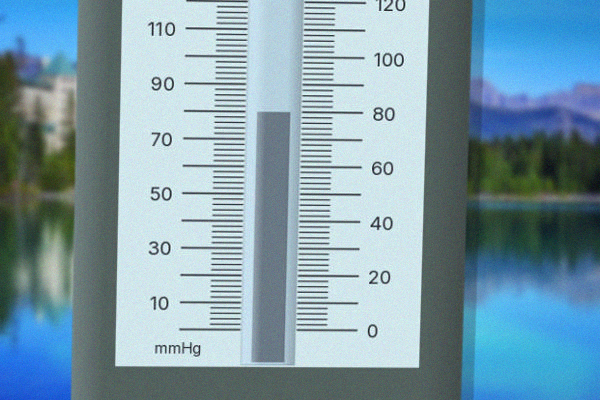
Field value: {"value": 80, "unit": "mmHg"}
